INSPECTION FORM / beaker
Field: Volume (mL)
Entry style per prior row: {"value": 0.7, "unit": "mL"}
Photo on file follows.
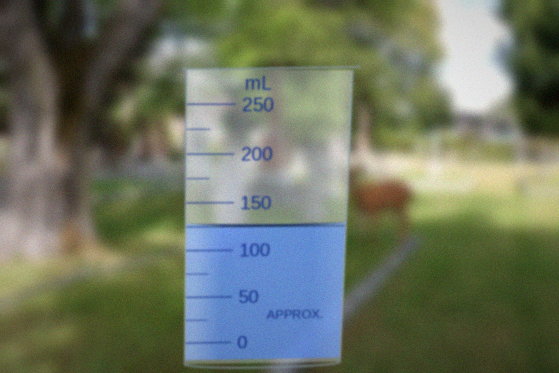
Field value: {"value": 125, "unit": "mL"}
